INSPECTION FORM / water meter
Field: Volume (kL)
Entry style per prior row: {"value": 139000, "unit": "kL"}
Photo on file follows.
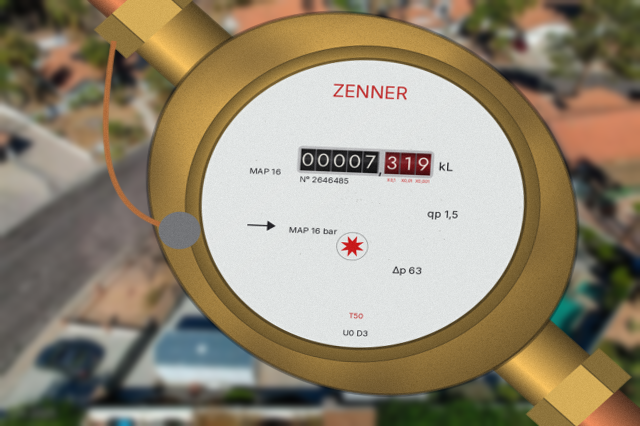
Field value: {"value": 7.319, "unit": "kL"}
